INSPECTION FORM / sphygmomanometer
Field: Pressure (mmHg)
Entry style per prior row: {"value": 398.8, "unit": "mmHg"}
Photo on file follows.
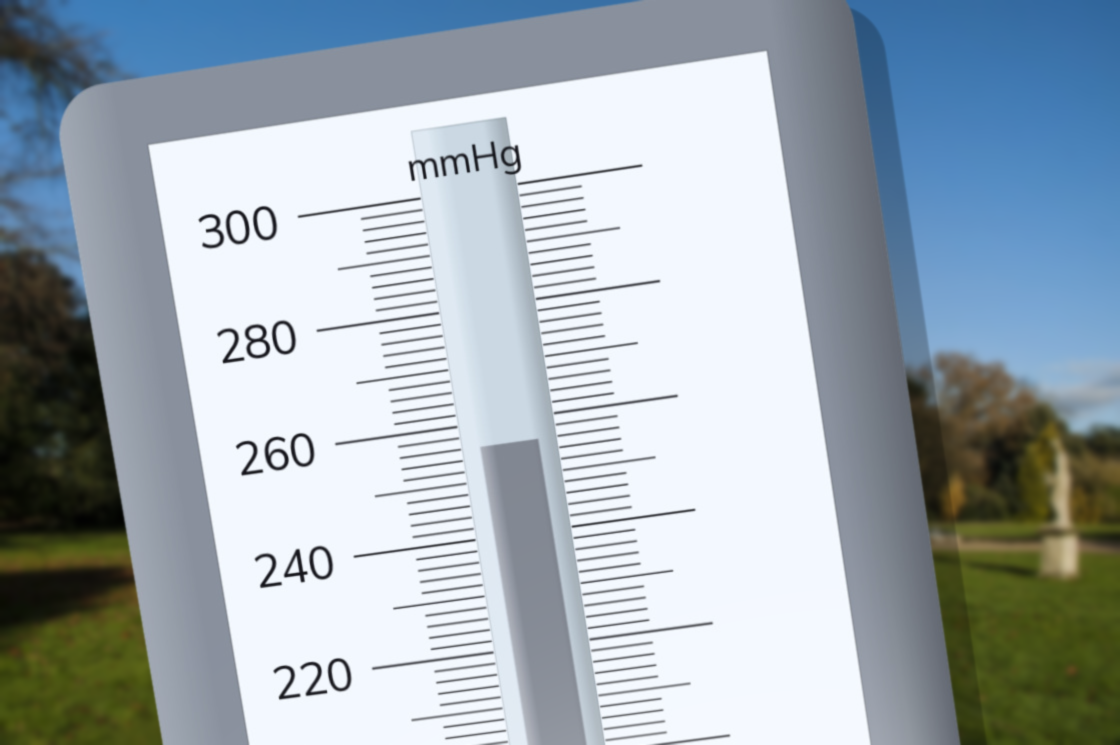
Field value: {"value": 256, "unit": "mmHg"}
